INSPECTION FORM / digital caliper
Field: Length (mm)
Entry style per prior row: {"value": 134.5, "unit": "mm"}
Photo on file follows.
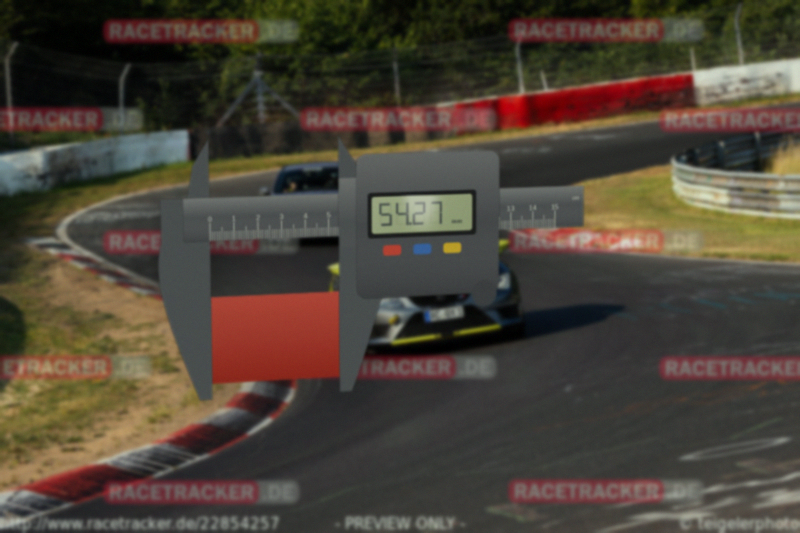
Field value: {"value": 54.27, "unit": "mm"}
